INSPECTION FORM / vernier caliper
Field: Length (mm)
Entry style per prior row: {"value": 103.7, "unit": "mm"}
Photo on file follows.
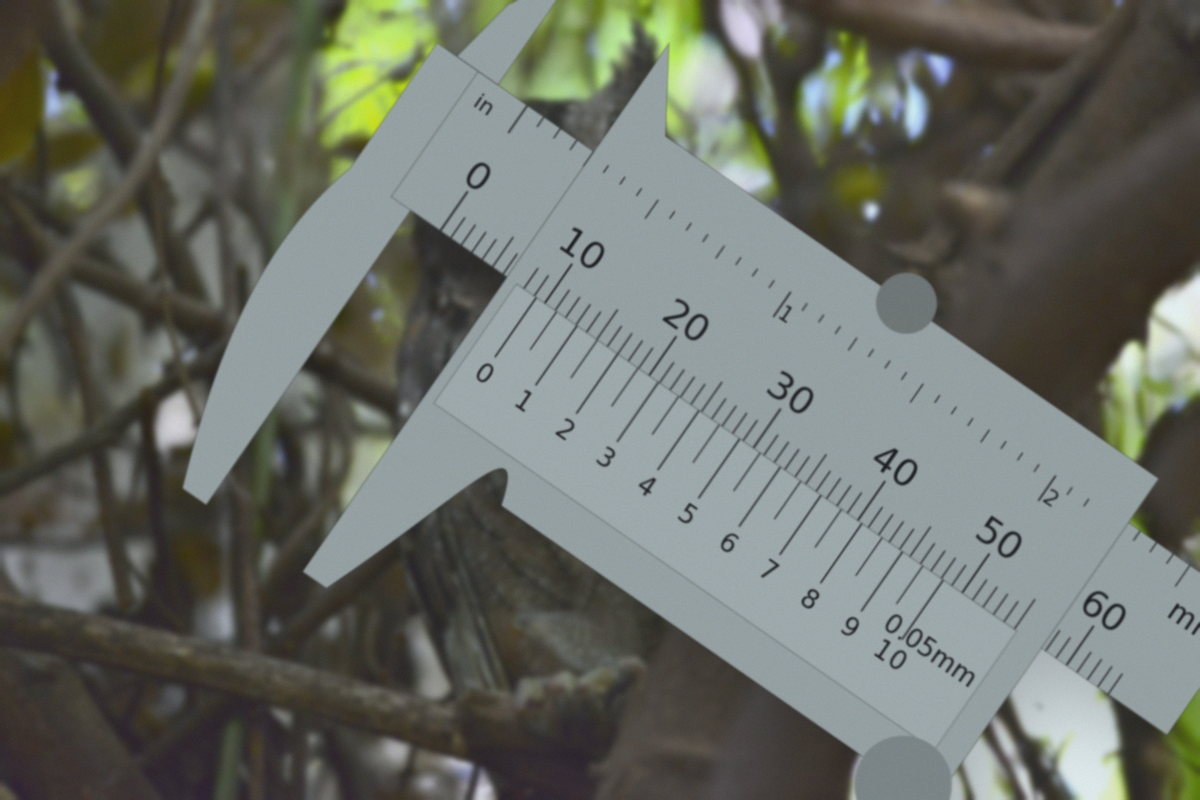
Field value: {"value": 9.2, "unit": "mm"}
